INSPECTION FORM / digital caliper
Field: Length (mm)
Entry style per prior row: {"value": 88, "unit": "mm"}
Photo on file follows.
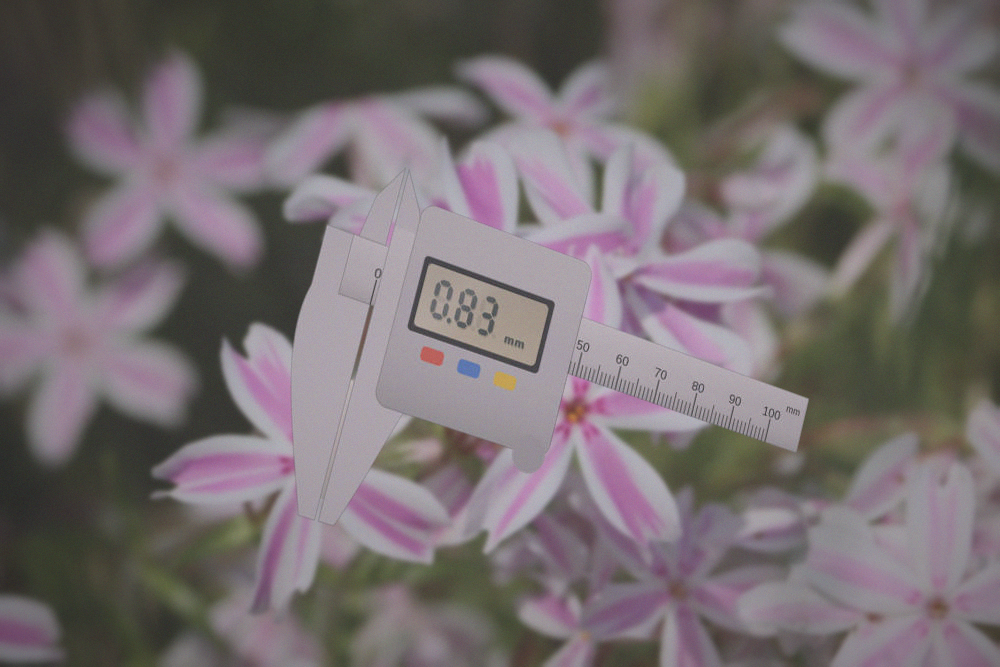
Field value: {"value": 0.83, "unit": "mm"}
